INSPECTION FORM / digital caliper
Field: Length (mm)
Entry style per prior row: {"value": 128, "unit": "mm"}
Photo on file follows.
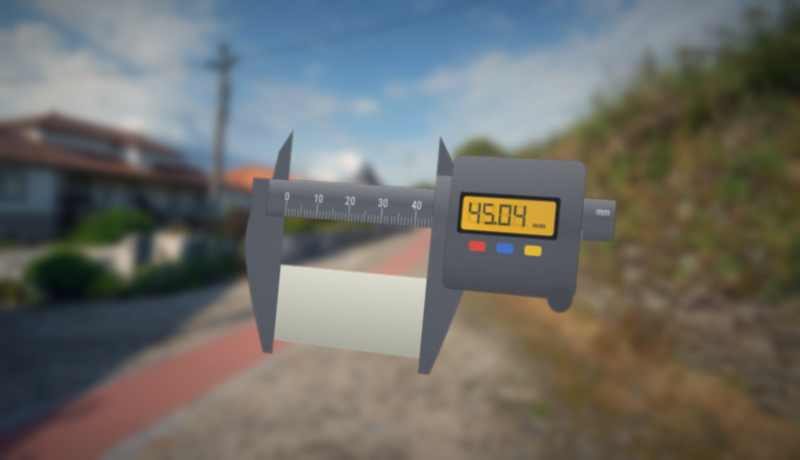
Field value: {"value": 45.04, "unit": "mm"}
